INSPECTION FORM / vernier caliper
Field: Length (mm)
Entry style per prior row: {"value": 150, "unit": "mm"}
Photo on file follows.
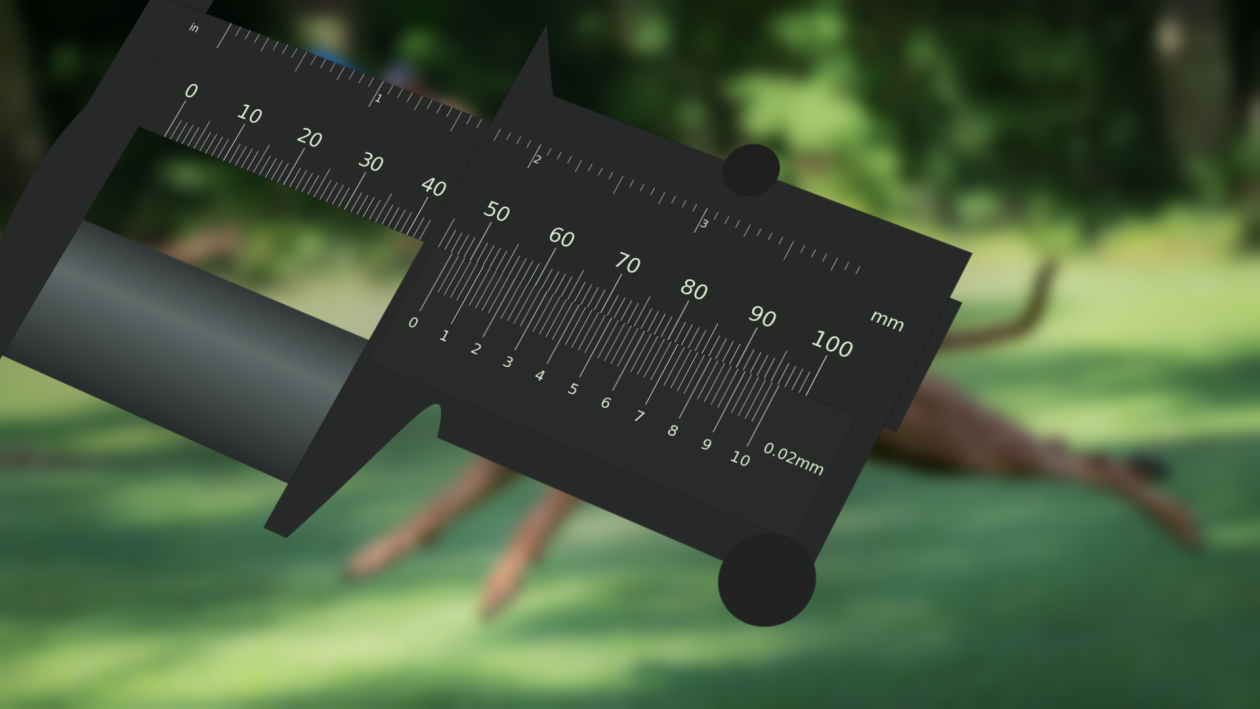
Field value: {"value": 47.2, "unit": "mm"}
